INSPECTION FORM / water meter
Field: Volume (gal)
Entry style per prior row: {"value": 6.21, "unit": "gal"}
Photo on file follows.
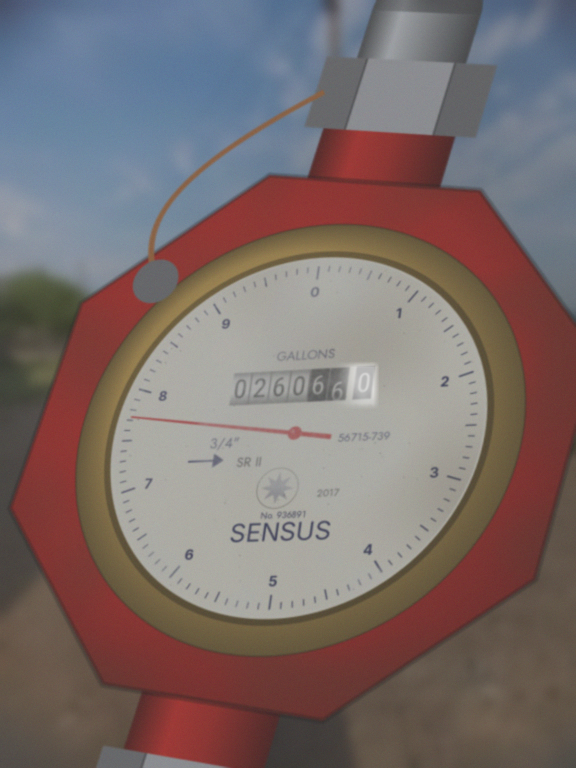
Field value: {"value": 260657.7, "unit": "gal"}
